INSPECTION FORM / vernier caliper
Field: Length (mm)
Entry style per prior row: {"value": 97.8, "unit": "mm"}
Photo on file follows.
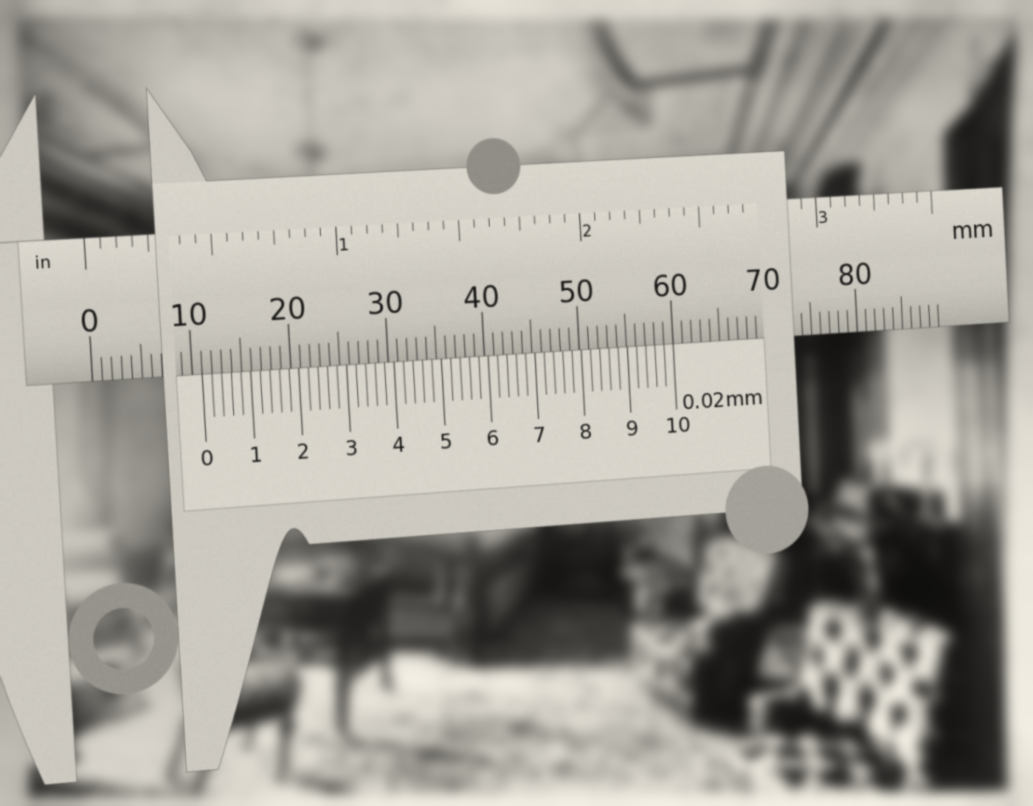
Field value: {"value": 11.0, "unit": "mm"}
